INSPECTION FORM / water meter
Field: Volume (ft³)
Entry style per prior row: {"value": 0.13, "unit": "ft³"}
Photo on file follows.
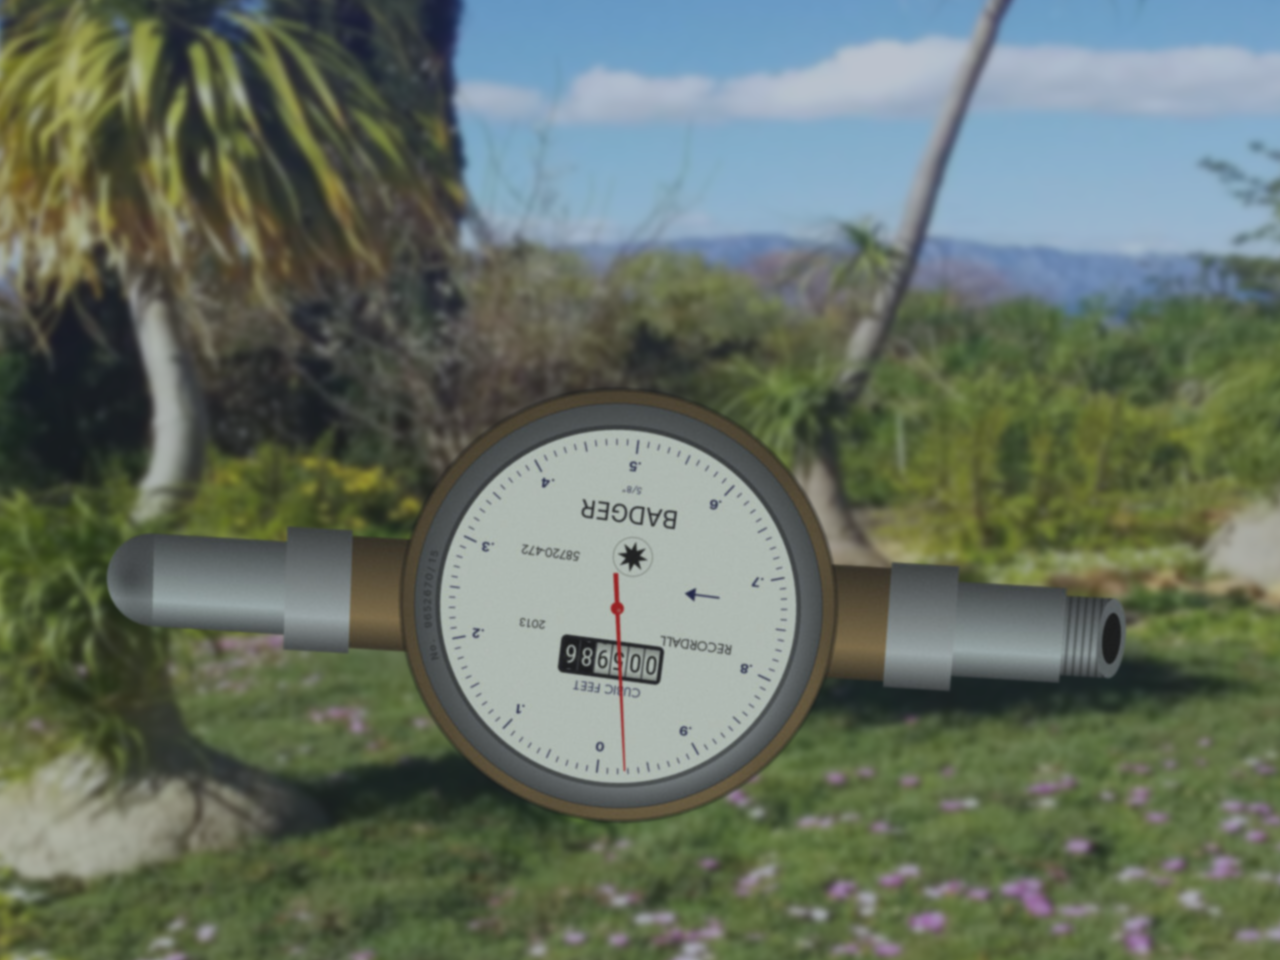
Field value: {"value": 5985.97, "unit": "ft³"}
